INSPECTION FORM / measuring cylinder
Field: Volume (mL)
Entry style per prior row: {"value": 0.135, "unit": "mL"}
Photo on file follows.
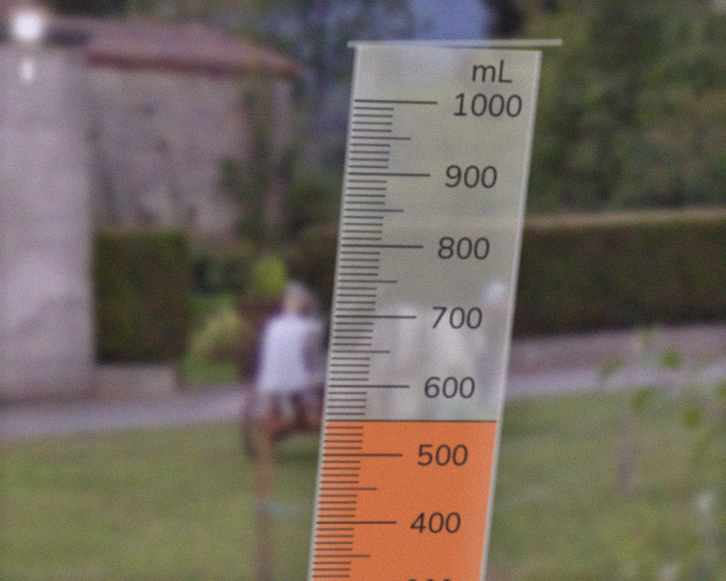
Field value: {"value": 550, "unit": "mL"}
